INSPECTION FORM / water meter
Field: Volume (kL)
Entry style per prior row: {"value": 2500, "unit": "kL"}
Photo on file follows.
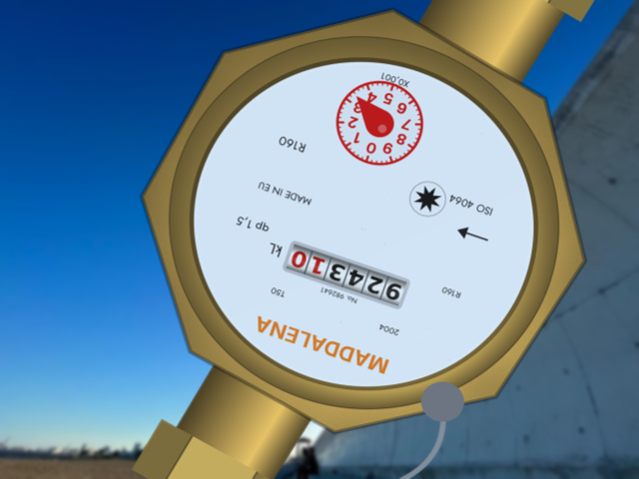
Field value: {"value": 9243.103, "unit": "kL"}
